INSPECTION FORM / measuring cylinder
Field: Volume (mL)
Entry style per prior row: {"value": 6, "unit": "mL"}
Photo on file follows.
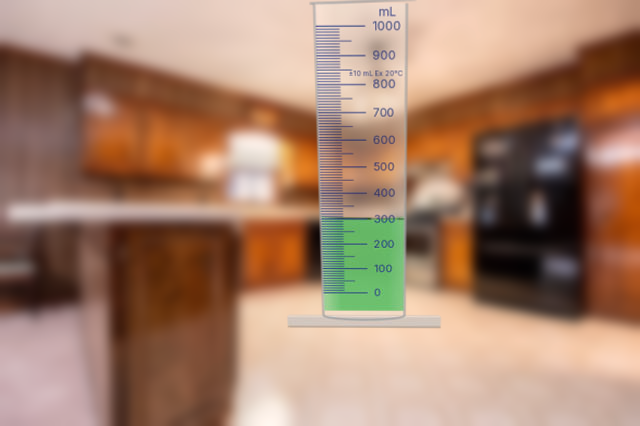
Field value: {"value": 300, "unit": "mL"}
